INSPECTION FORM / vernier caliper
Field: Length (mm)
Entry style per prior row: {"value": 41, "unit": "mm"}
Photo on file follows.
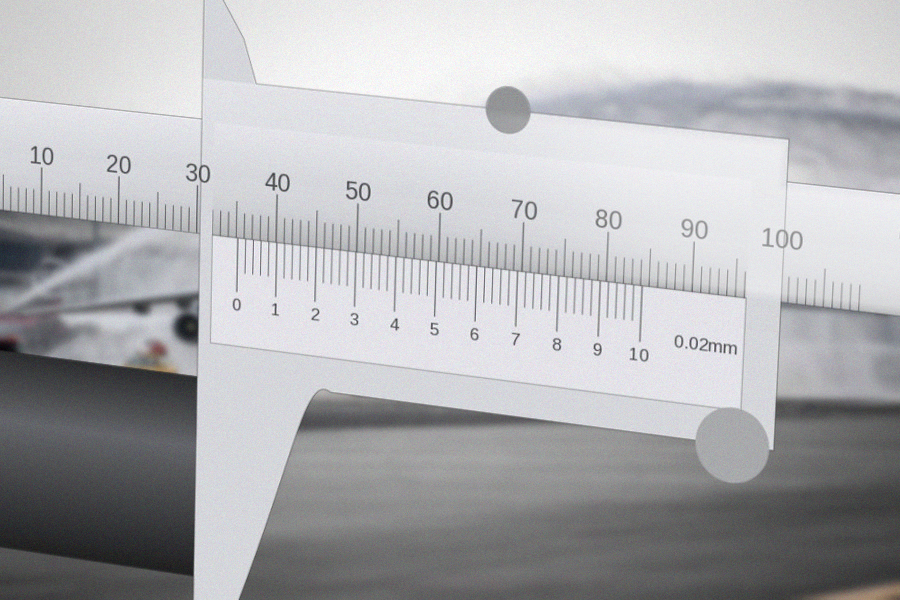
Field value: {"value": 35.2, "unit": "mm"}
